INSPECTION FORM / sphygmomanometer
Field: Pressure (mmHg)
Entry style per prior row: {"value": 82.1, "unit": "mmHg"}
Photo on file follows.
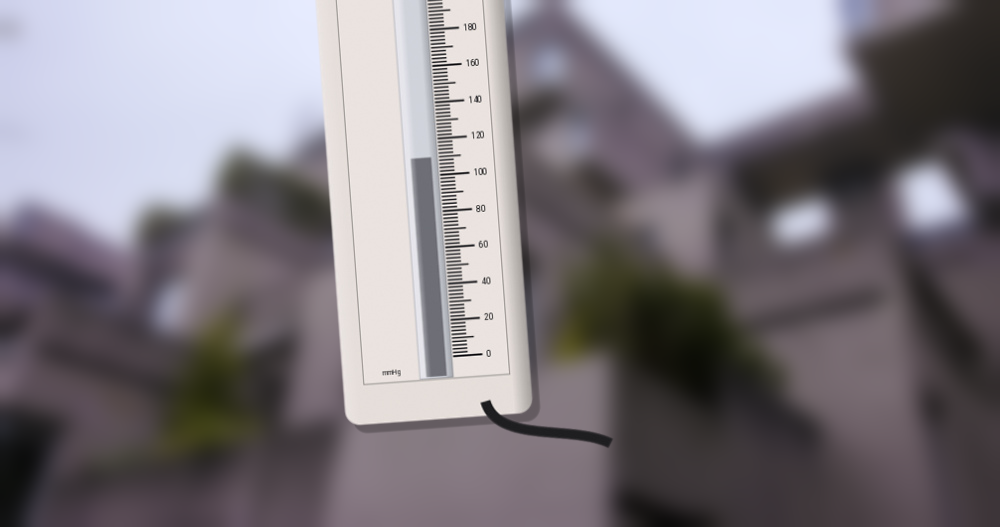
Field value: {"value": 110, "unit": "mmHg"}
